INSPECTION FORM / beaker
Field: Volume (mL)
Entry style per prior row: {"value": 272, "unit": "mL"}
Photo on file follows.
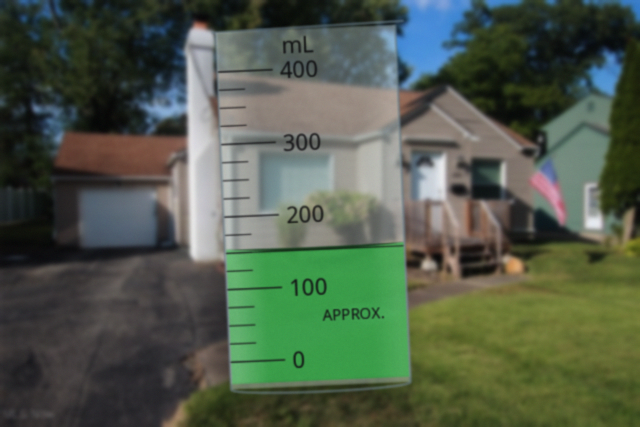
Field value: {"value": 150, "unit": "mL"}
